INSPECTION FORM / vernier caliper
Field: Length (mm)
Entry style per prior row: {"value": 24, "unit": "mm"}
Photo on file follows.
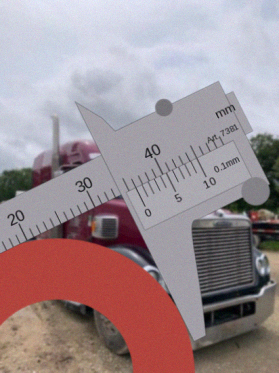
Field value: {"value": 36.0, "unit": "mm"}
